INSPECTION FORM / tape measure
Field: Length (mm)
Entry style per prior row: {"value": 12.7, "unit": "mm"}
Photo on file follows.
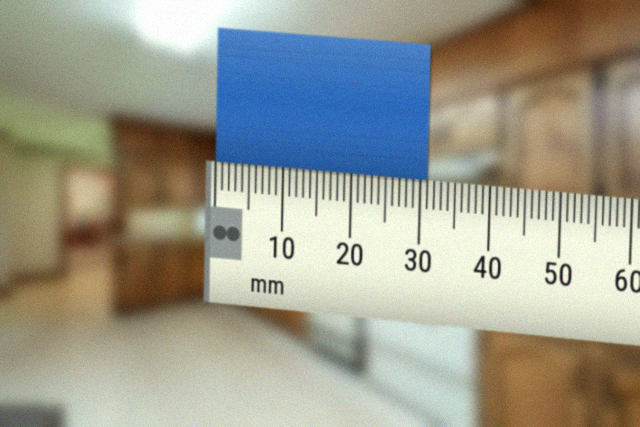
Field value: {"value": 31, "unit": "mm"}
